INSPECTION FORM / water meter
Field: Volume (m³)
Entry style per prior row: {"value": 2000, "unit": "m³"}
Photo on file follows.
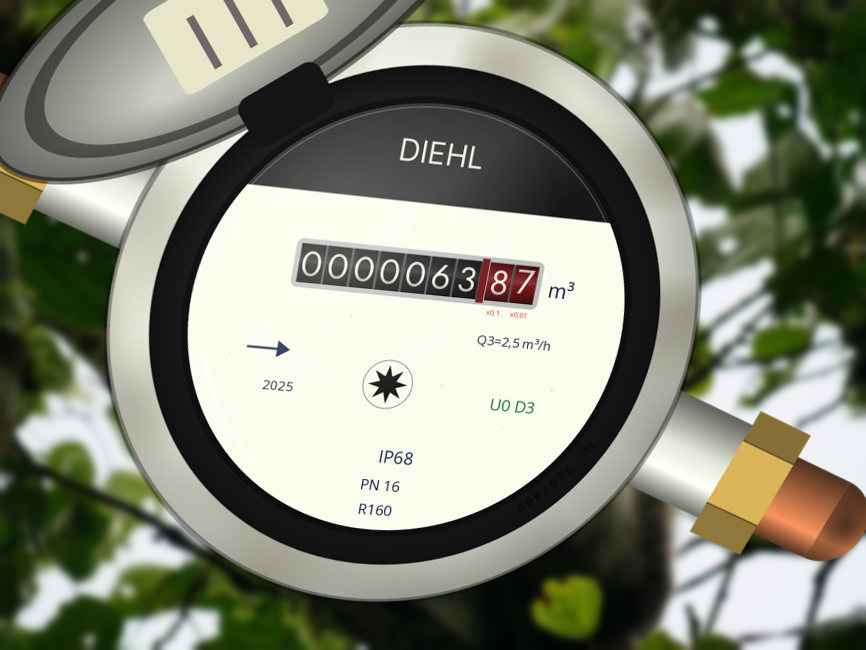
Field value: {"value": 63.87, "unit": "m³"}
